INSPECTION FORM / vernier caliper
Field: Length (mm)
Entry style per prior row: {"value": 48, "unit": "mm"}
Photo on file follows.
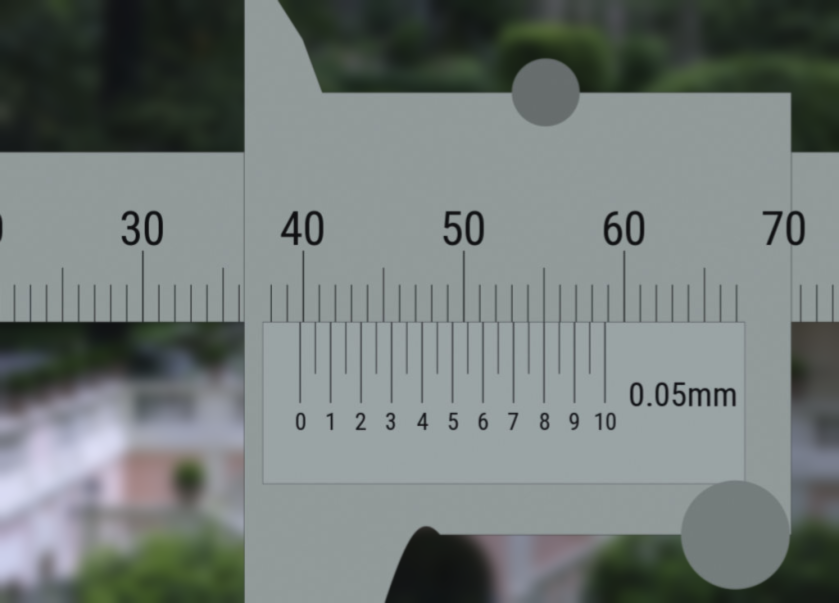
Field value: {"value": 39.8, "unit": "mm"}
